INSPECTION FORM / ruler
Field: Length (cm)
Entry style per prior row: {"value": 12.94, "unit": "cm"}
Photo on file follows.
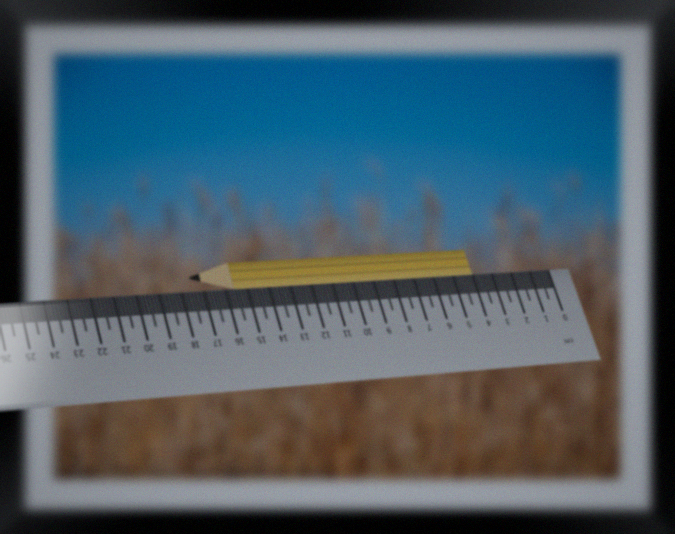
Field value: {"value": 13.5, "unit": "cm"}
